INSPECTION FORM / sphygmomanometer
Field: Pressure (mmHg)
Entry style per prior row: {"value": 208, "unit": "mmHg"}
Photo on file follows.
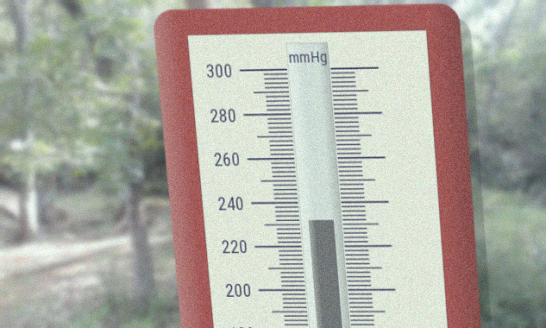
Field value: {"value": 232, "unit": "mmHg"}
